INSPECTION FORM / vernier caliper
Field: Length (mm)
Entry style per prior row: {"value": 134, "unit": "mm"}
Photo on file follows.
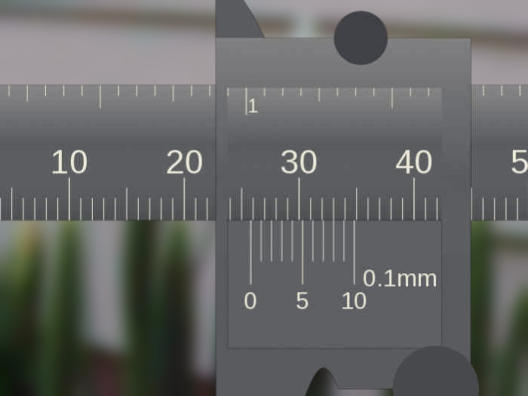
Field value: {"value": 25.8, "unit": "mm"}
